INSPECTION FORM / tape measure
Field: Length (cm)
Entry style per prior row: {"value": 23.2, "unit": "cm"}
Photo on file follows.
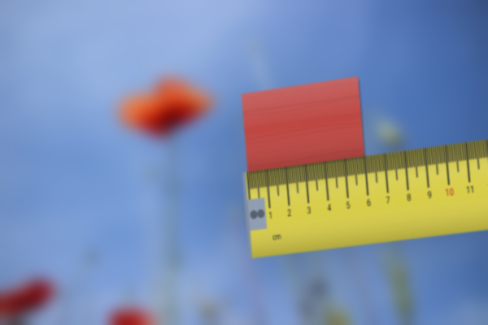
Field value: {"value": 6, "unit": "cm"}
